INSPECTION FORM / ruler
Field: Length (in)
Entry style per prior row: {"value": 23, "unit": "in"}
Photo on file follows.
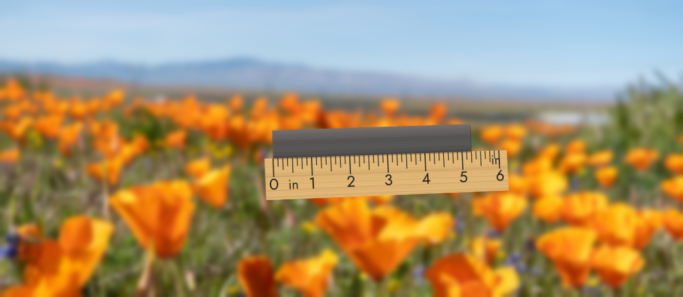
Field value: {"value": 5.25, "unit": "in"}
